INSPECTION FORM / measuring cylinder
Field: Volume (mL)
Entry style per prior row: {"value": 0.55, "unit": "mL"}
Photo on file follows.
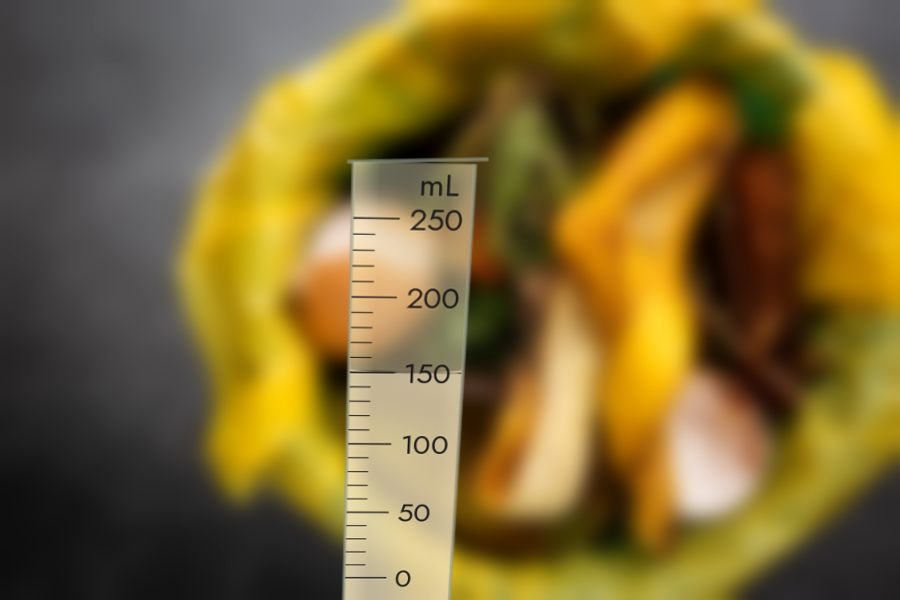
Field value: {"value": 150, "unit": "mL"}
